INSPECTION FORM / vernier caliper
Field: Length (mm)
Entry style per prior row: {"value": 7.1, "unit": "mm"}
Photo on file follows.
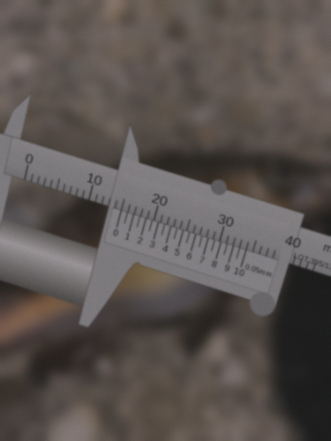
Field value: {"value": 15.0, "unit": "mm"}
